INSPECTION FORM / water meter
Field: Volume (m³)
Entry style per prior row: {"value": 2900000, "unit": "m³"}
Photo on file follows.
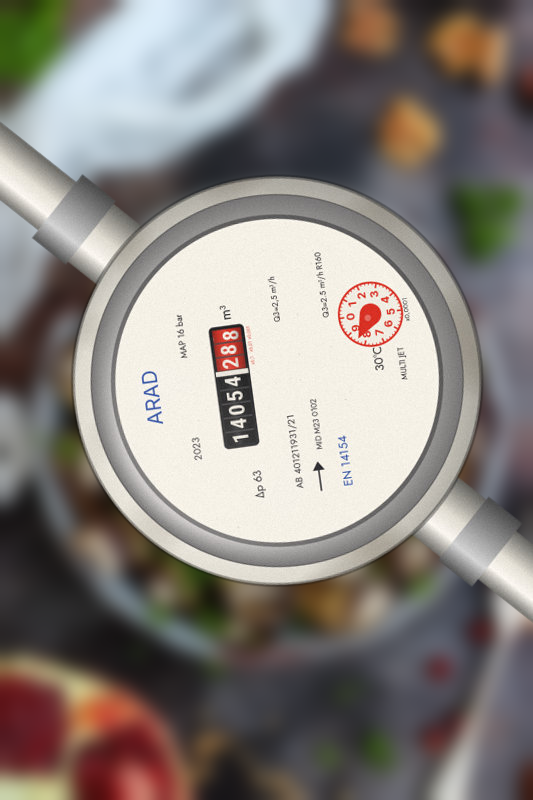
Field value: {"value": 14054.2878, "unit": "m³"}
